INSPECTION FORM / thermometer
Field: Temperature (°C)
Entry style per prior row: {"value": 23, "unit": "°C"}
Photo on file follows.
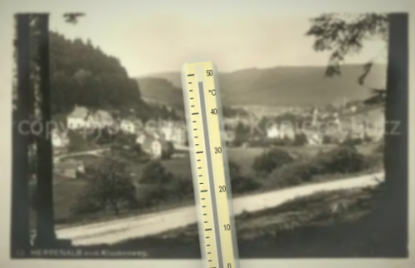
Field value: {"value": 48, "unit": "°C"}
